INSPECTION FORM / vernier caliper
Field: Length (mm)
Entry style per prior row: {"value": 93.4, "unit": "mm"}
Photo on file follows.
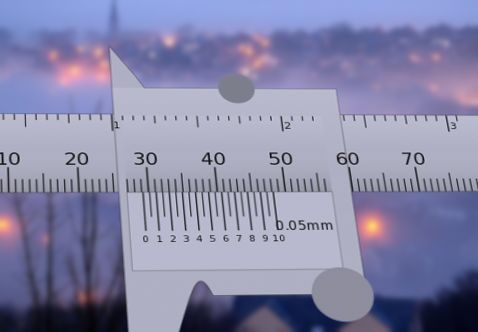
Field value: {"value": 29.2, "unit": "mm"}
